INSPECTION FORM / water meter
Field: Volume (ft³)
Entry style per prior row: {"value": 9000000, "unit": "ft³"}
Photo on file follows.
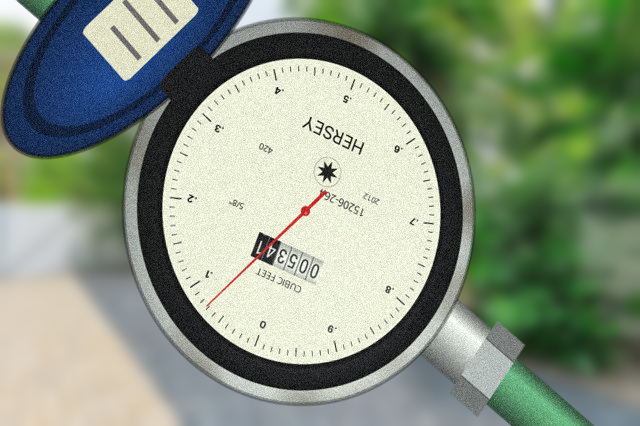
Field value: {"value": 5341.07, "unit": "ft³"}
